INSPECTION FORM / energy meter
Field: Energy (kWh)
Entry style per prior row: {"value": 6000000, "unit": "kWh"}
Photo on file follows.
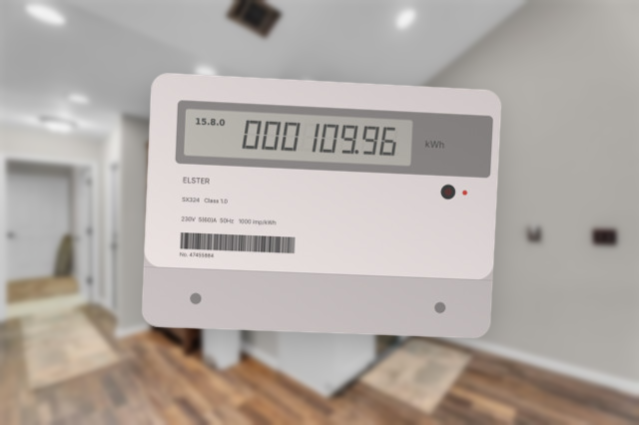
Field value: {"value": 109.96, "unit": "kWh"}
